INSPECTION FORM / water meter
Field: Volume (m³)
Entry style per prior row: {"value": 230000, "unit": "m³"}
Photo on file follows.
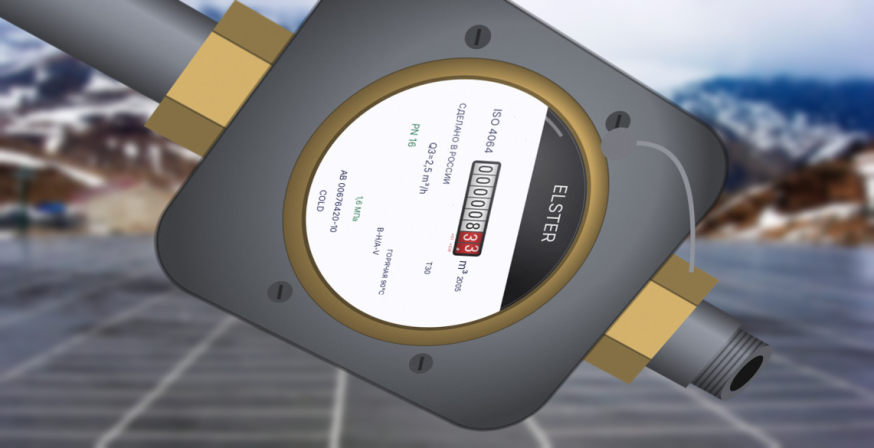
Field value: {"value": 8.33, "unit": "m³"}
